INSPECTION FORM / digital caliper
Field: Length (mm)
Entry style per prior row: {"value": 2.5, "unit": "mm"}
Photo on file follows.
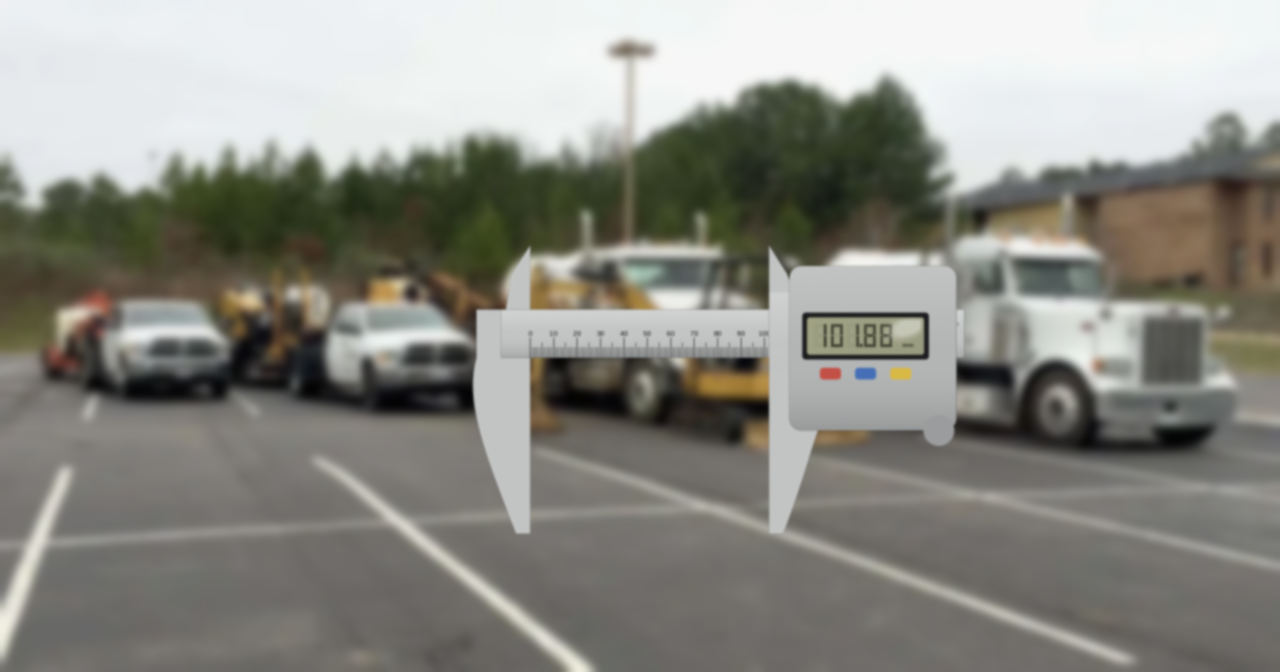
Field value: {"value": 101.88, "unit": "mm"}
